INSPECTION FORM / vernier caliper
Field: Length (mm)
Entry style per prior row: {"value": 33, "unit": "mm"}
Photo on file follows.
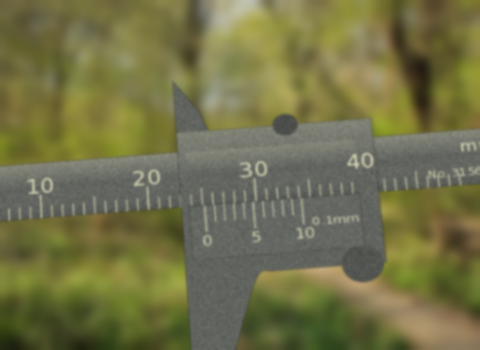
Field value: {"value": 25.2, "unit": "mm"}
